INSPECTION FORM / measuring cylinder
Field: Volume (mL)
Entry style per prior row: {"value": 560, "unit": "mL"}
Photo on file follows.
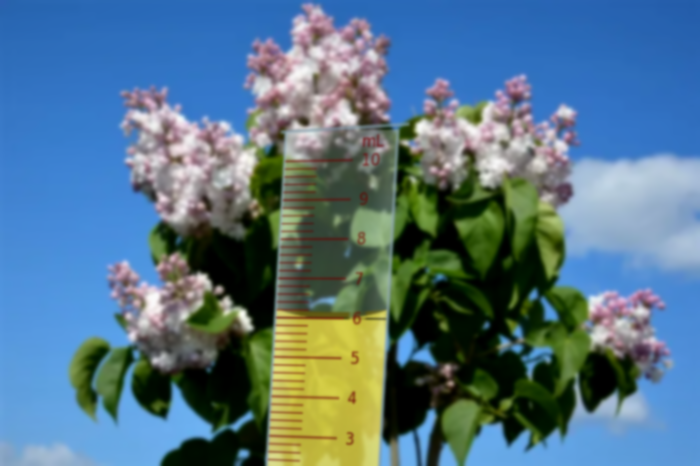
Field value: {"value": 6, "unit": "mL"}
